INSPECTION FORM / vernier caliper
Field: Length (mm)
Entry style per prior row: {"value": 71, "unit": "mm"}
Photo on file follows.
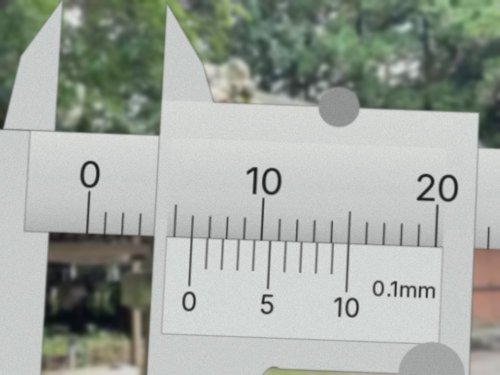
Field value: {"value": 6.0, "unit": "mm"}
